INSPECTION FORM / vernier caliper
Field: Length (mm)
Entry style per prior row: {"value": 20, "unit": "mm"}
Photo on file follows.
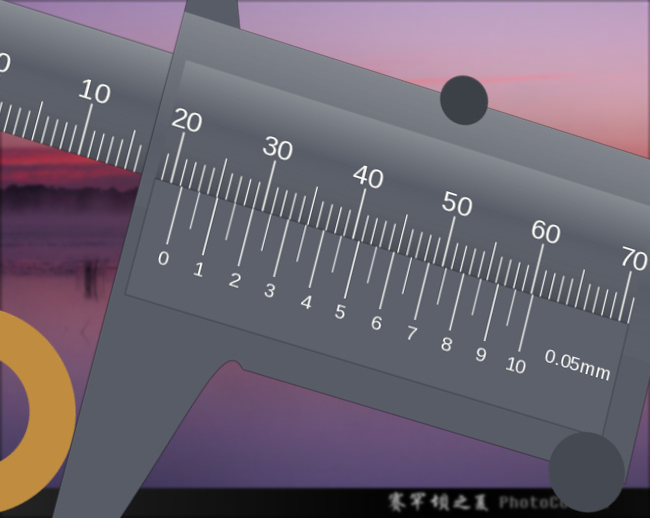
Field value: {"value": 21.2, "unit": "mm"}
